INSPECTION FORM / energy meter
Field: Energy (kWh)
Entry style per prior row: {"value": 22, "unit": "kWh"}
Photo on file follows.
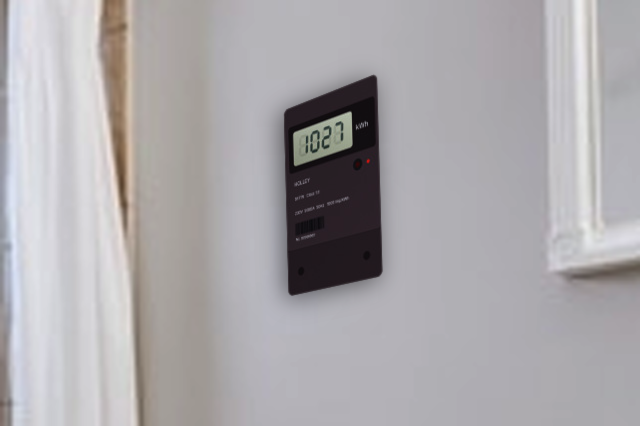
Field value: {"value": 1027, "unit": "kWh"}
